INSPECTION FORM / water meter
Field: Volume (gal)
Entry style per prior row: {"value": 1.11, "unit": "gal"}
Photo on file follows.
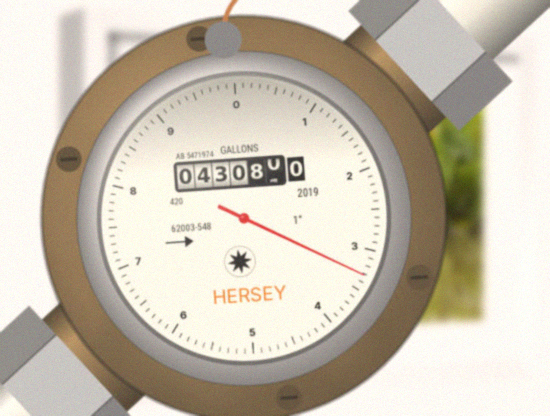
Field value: {"value": 430803.3, "unit": "gal"}
